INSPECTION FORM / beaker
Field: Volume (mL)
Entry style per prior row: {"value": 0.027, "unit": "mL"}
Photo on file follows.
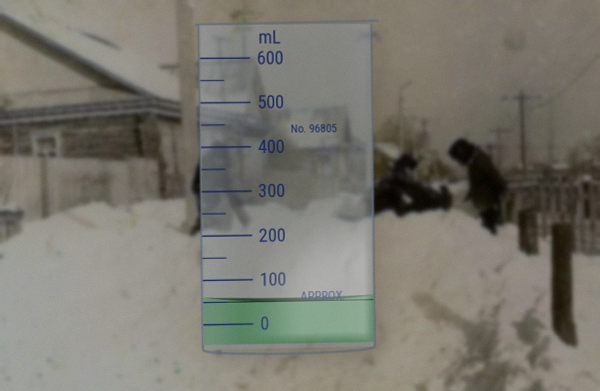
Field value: {"value": 50, "unit": "mL"}
